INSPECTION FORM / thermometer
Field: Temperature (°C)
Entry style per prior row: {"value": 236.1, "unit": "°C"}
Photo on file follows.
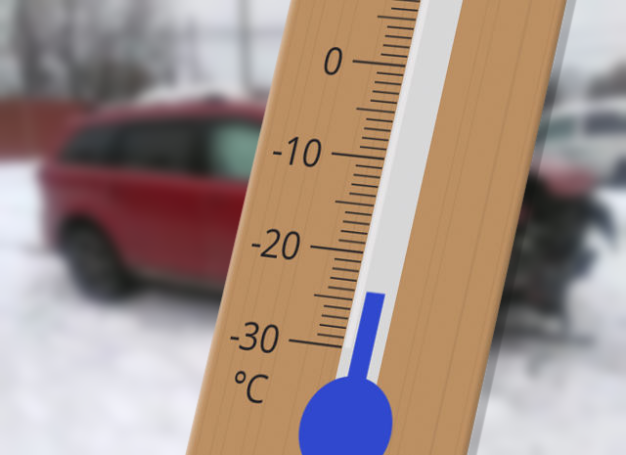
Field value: {"value": -24, "unit": "°C"}
